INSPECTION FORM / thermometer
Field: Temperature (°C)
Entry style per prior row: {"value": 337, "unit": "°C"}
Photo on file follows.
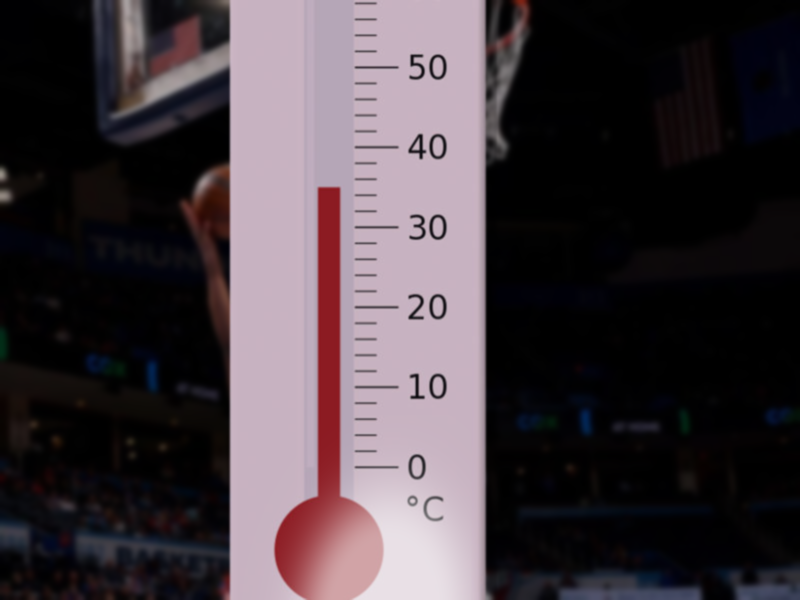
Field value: {"value": 35, "unit": "°C"}
